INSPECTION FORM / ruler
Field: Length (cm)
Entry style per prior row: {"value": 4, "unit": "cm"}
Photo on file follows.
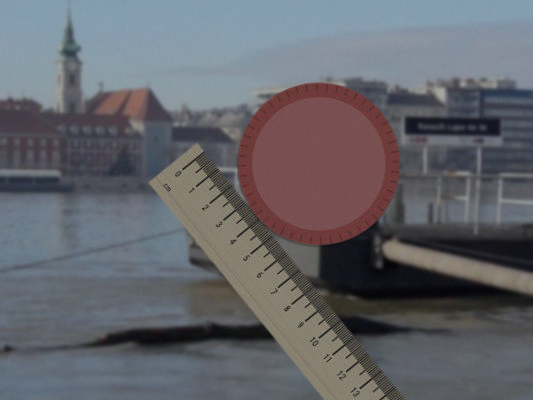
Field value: {"value": 7.5, "unit": "cm"}
